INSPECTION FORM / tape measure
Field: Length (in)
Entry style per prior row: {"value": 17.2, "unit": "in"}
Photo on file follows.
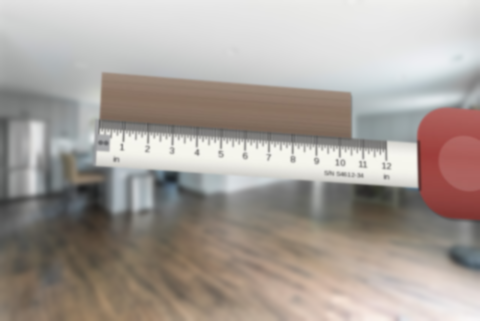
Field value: {"value": 10.5, "unit": "in"}
